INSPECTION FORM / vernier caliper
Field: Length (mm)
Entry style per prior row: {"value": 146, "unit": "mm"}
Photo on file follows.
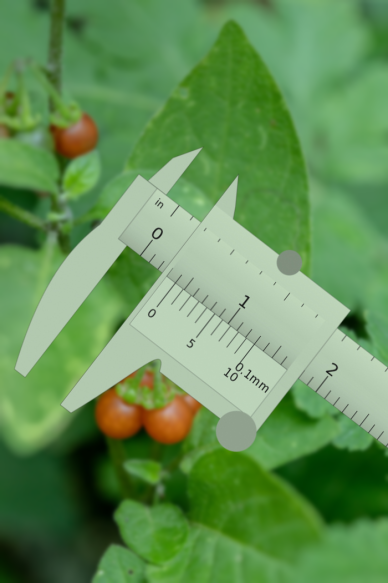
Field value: {"value": 4.0, "unit": "mm"}
